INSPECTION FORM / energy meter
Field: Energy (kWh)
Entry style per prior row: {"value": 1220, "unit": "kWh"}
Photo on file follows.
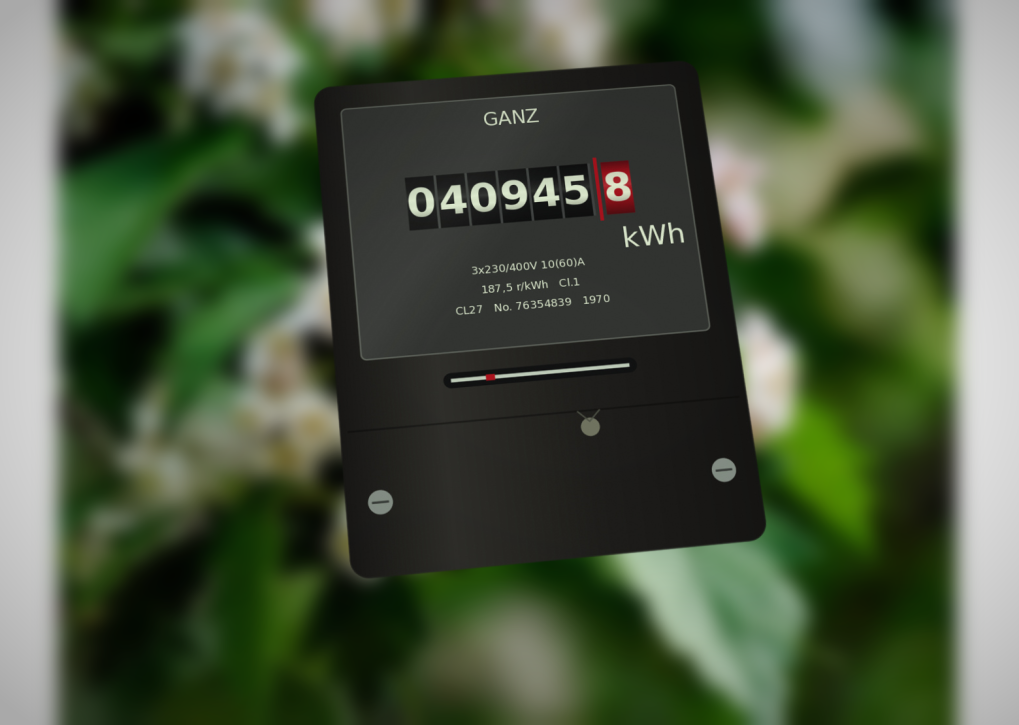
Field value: {"value": 40945.8, "unit": "kWh"}
